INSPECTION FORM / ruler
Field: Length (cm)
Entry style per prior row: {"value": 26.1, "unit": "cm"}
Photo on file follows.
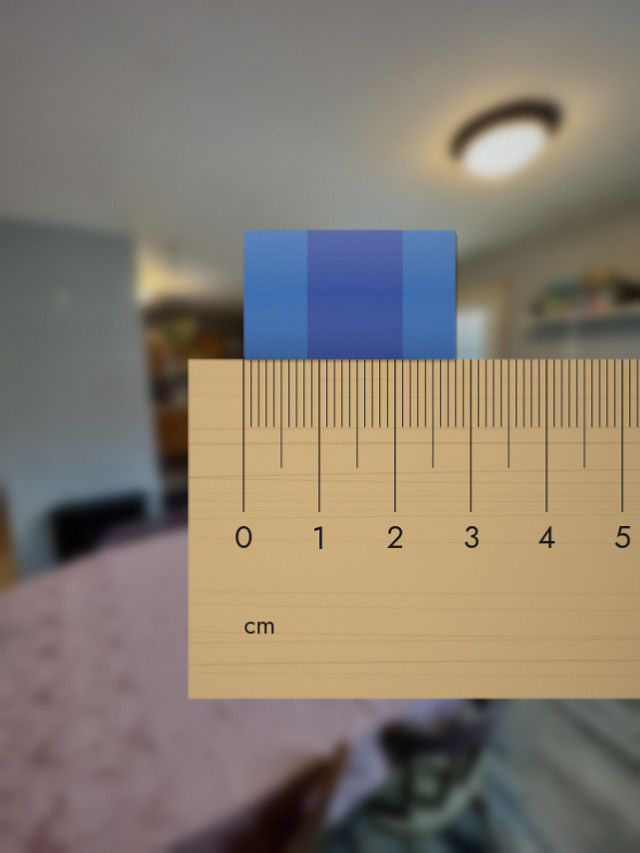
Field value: {"value": 2.8, "unit": "cm"}
